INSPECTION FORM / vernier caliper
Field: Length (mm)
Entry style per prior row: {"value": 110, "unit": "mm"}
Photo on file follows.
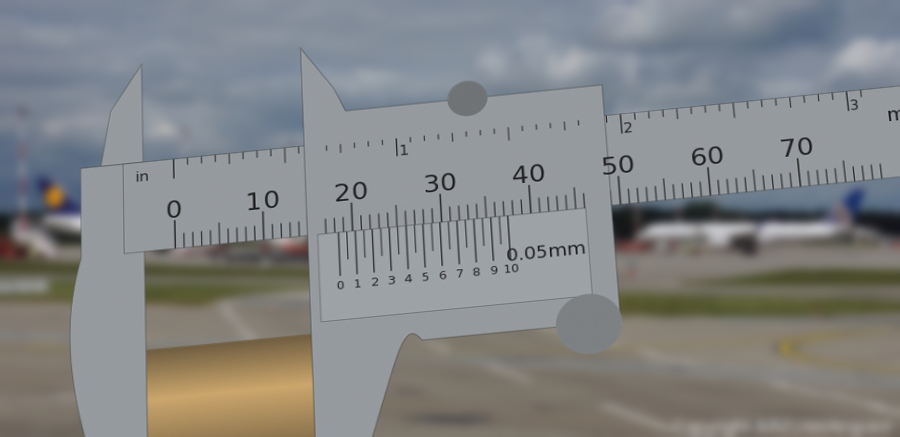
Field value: {"value": 18.4, "unit": "mm"}
